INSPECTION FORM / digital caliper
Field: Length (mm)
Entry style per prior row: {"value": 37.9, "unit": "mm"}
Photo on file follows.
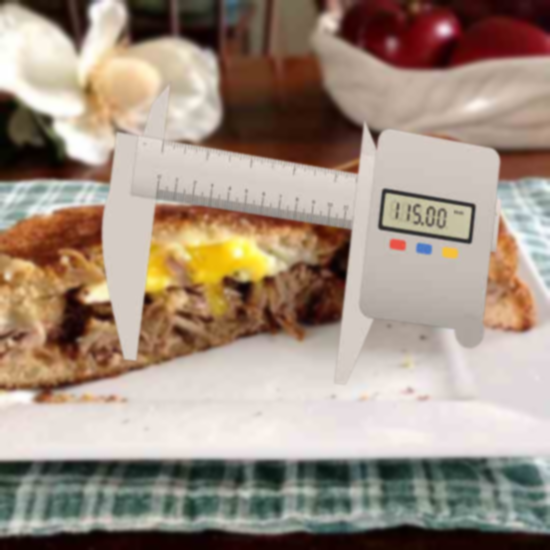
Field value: {"value": 115.00, "unit": "mm"}
